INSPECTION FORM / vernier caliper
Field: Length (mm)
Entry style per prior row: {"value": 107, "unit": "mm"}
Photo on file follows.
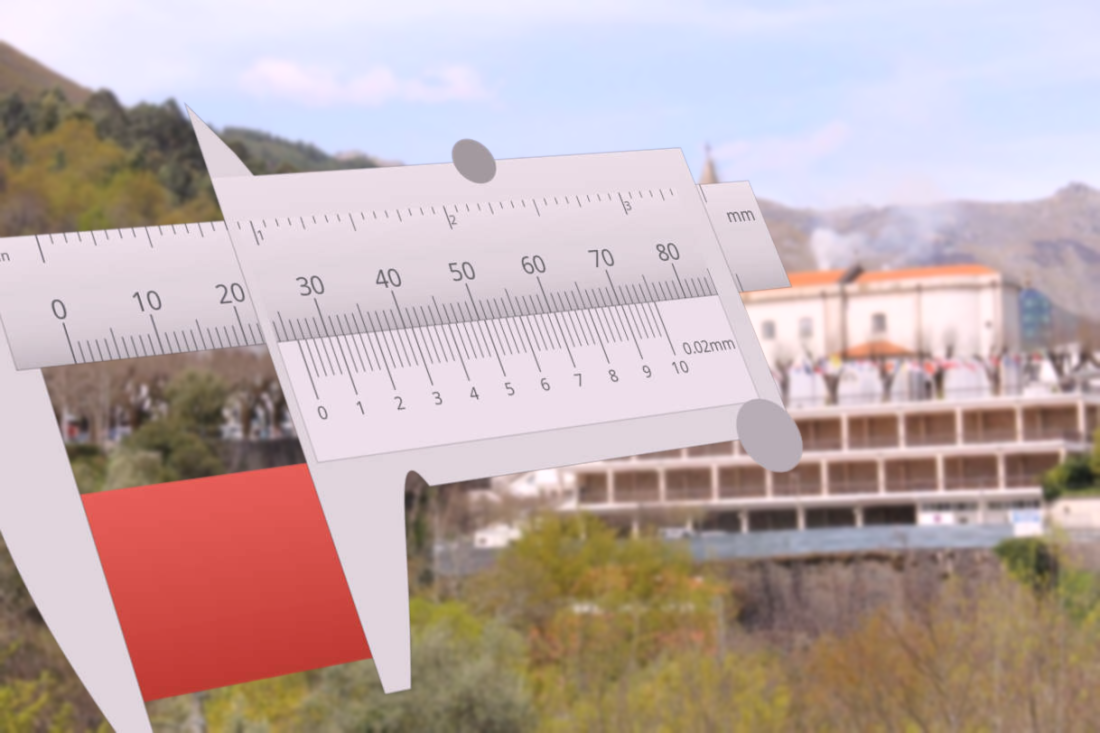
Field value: {"value": 26.2, "unit": "mm"}
